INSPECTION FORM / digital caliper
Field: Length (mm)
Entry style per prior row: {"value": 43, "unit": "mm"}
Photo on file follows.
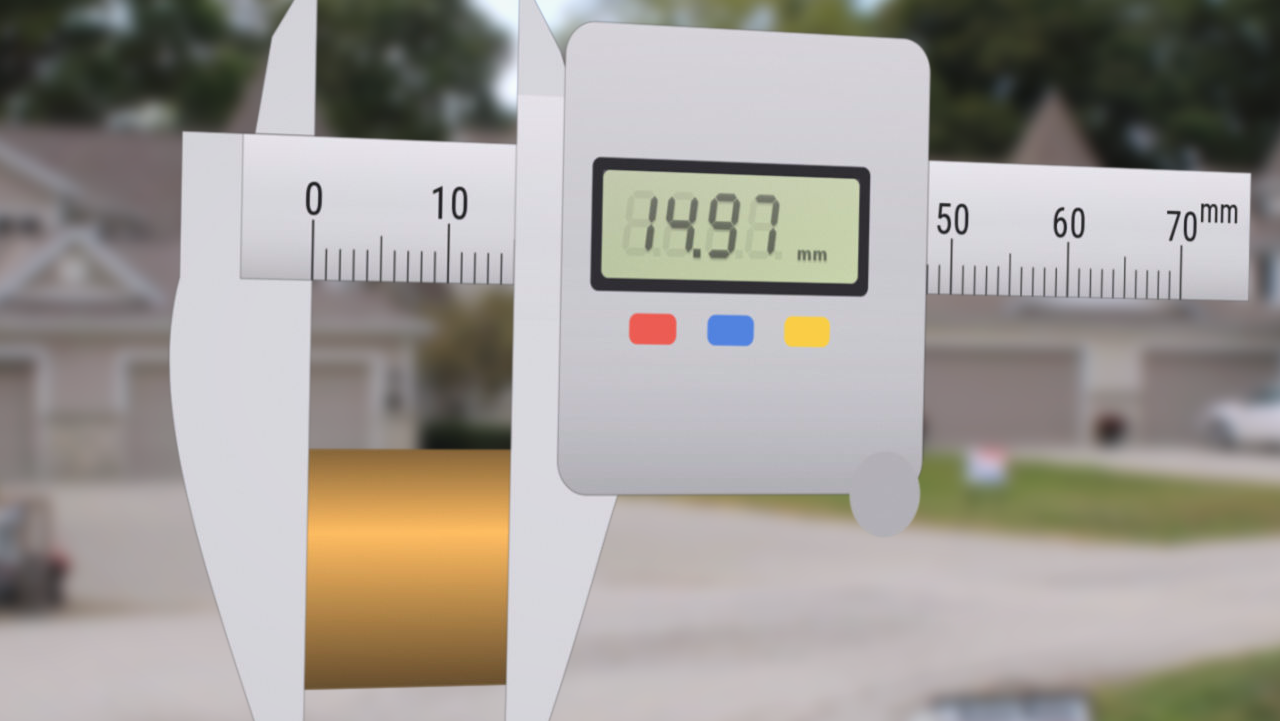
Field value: {"value": 14.97, "unit": "mm"}
